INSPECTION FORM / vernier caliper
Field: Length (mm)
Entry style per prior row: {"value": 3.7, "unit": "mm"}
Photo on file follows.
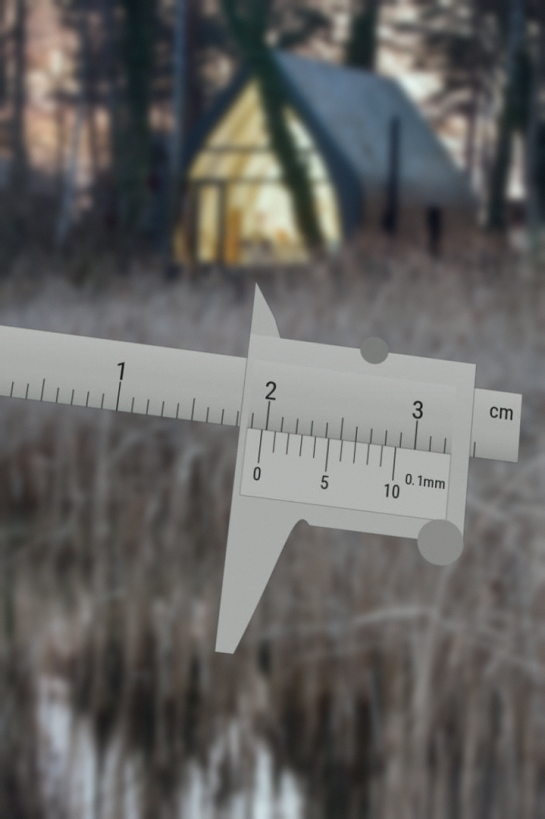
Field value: {"value": 19.7, "unit": "mm"}
